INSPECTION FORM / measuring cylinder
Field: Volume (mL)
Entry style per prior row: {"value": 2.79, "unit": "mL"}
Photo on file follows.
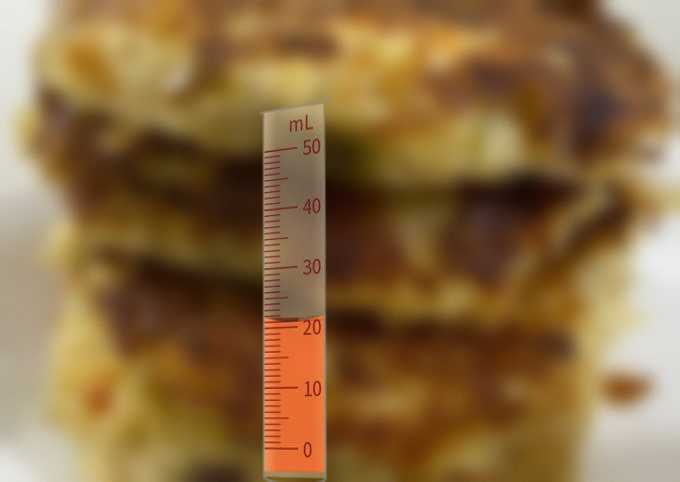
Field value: {"value": 21, "unit": "mL"}
